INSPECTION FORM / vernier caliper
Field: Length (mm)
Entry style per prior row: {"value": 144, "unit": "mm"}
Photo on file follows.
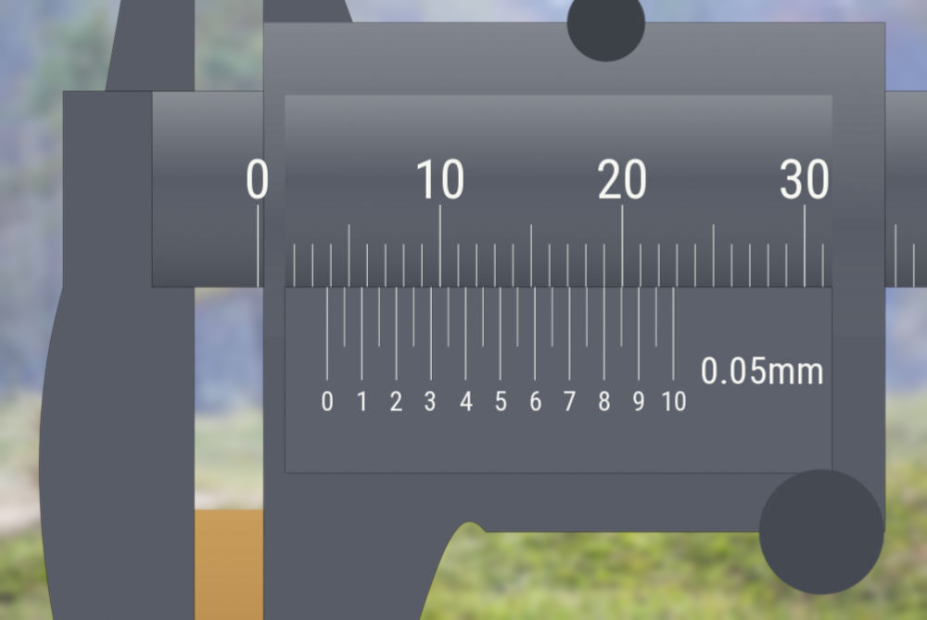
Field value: {"value": 3.8, "unit": "mm"}
